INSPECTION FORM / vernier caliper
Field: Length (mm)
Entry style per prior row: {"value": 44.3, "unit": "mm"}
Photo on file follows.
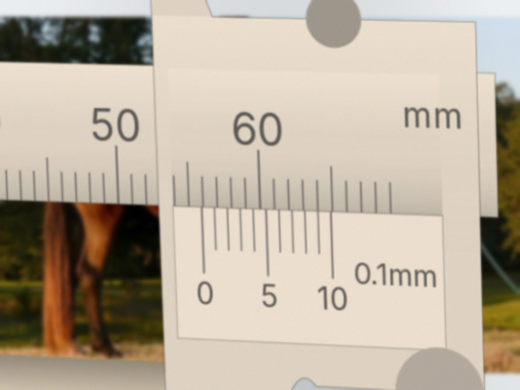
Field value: {"value": 55.9, "unit": "mm"}
